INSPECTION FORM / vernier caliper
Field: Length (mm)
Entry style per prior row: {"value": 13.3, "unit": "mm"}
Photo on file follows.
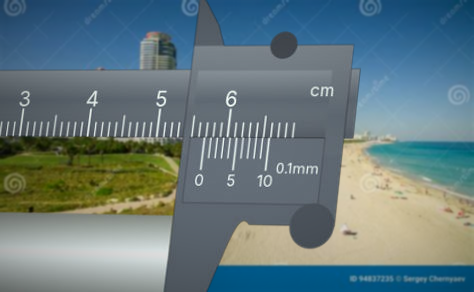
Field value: {"value": 56.8, "unit": "mm"}
